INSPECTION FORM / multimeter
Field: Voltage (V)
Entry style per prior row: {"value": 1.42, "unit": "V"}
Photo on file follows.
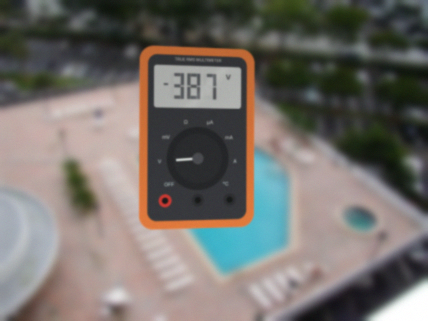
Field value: {"value": -387, "unit": "V"}
